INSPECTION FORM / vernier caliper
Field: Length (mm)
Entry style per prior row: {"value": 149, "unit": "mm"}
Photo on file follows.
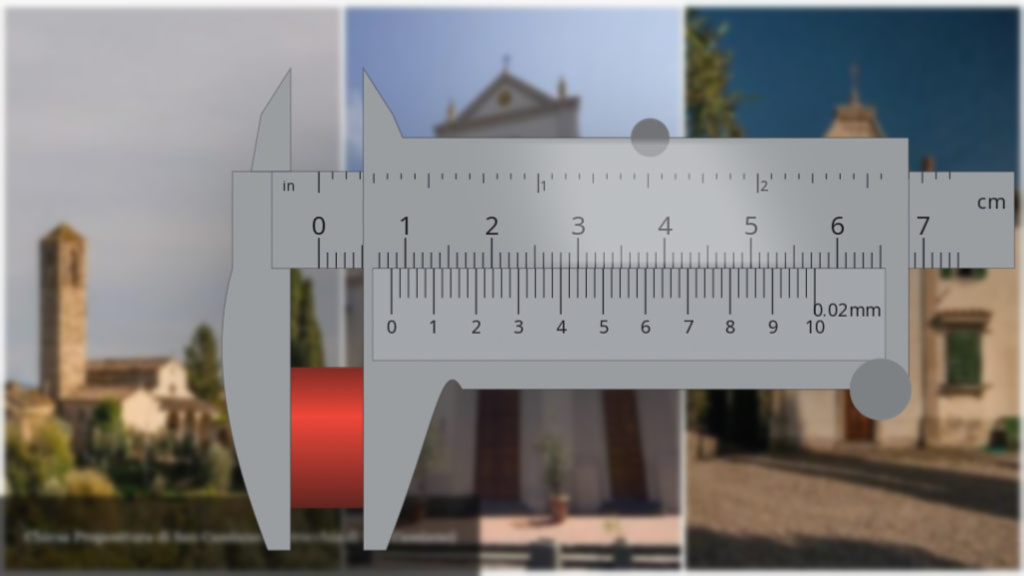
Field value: {"value": 8.4, "unit": "mm"}
